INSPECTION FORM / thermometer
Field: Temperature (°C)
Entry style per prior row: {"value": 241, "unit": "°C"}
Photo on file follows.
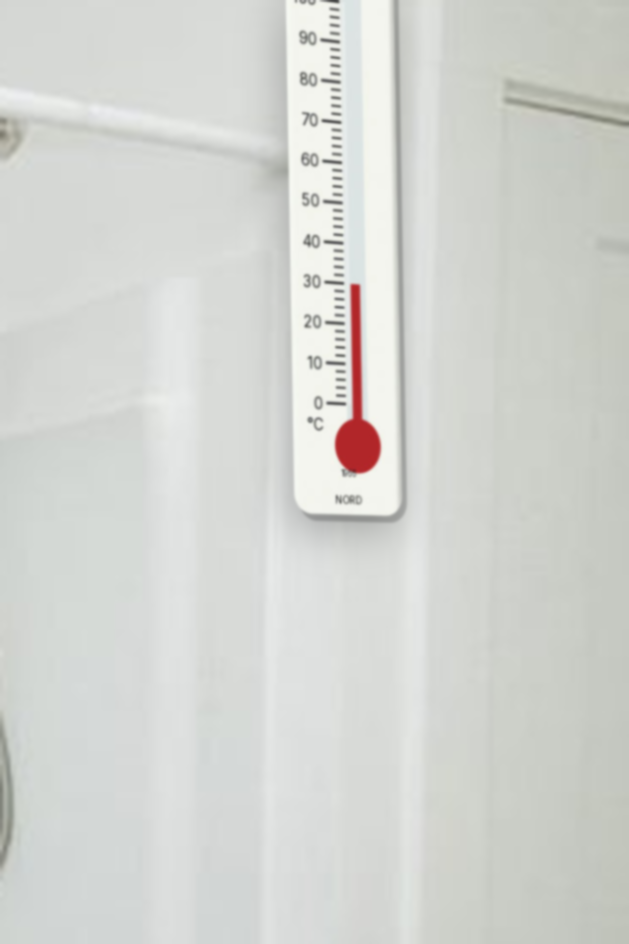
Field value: {"value": 30, "unit": "°C"}
